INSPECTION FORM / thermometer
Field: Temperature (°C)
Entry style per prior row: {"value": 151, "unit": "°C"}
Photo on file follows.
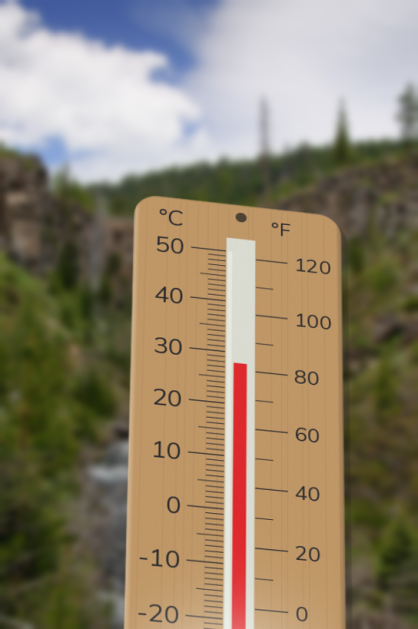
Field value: {"value": 28, "unit": "°C"}
